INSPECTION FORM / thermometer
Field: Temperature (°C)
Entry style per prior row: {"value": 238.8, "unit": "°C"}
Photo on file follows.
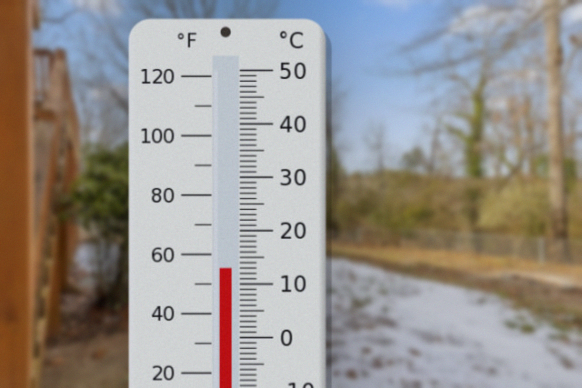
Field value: {"value": 13, "unit": "°C"}
